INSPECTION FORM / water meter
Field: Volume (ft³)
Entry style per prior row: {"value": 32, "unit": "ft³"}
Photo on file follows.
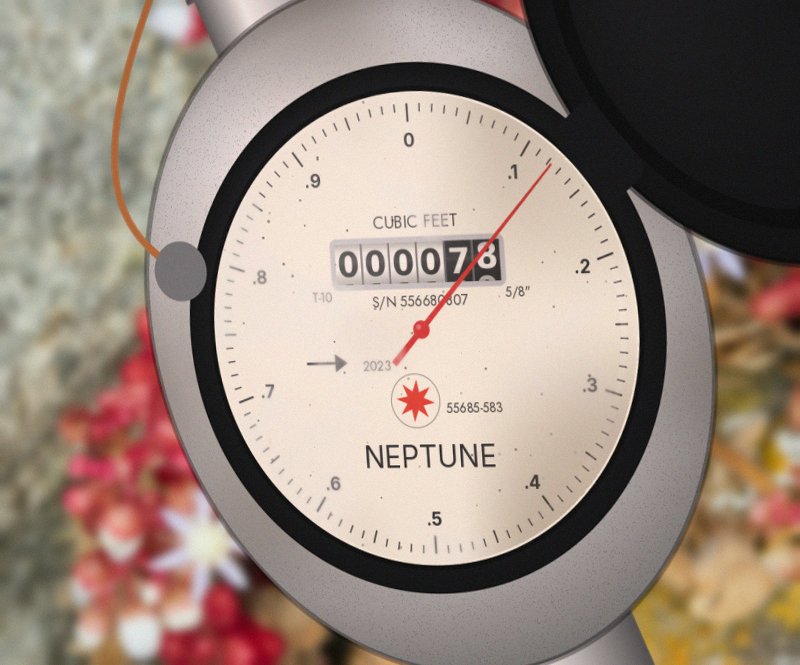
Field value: {"value": 78.12, "unit": "ft³"}
